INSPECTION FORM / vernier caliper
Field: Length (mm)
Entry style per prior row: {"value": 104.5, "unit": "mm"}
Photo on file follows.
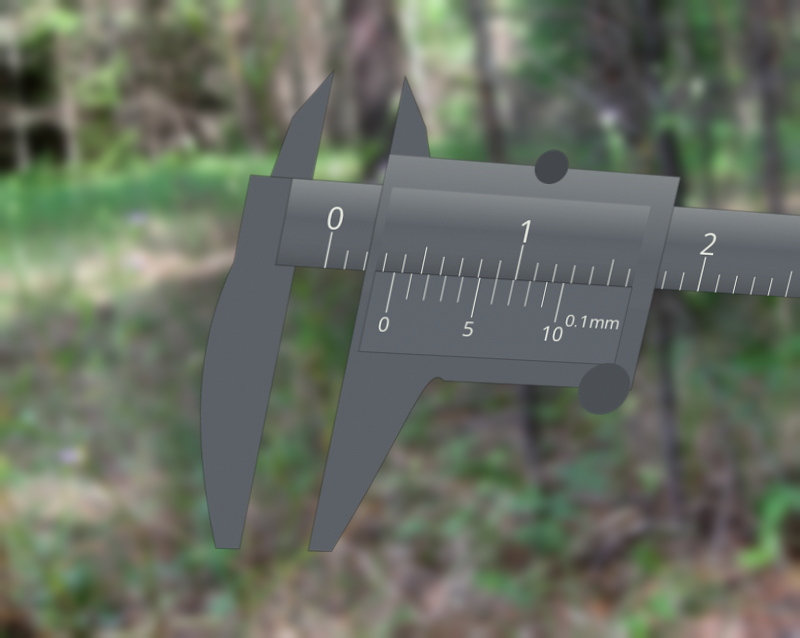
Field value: {"value": 3.6, "unit": "mm"}
